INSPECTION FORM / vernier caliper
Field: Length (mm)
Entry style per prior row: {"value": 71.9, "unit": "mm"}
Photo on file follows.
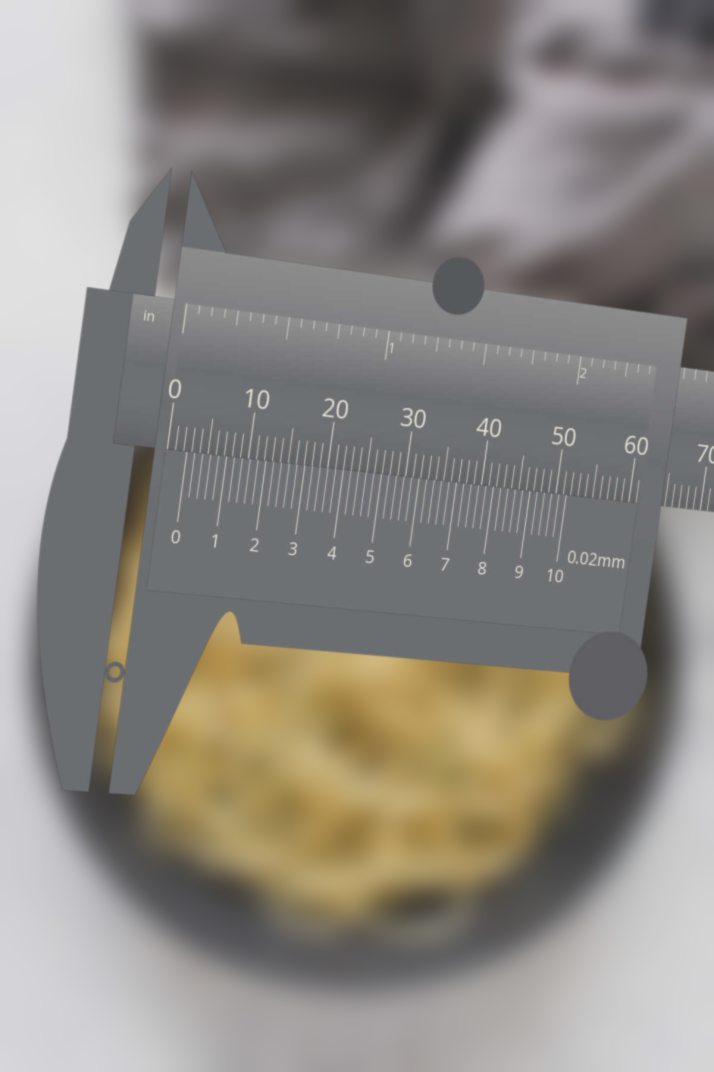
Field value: {"value": 2.4, "unit": "mm"}
